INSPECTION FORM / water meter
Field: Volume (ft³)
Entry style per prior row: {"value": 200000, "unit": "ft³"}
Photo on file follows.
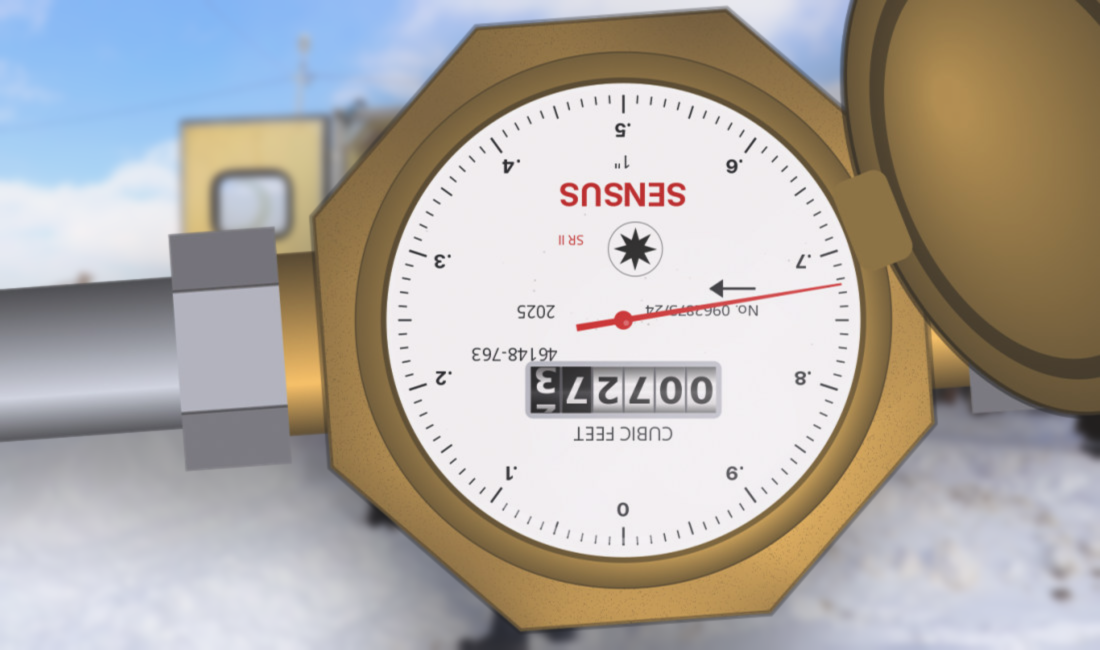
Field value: {"value": 7272.72, "unit": "ft³"}
